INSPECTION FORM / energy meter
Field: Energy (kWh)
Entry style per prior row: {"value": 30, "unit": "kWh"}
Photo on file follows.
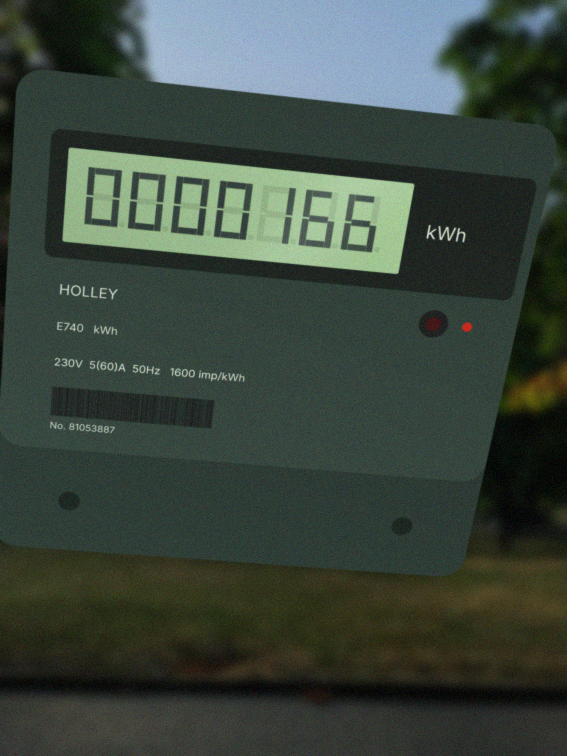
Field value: {"value": 166, "unit": "kWh"}
